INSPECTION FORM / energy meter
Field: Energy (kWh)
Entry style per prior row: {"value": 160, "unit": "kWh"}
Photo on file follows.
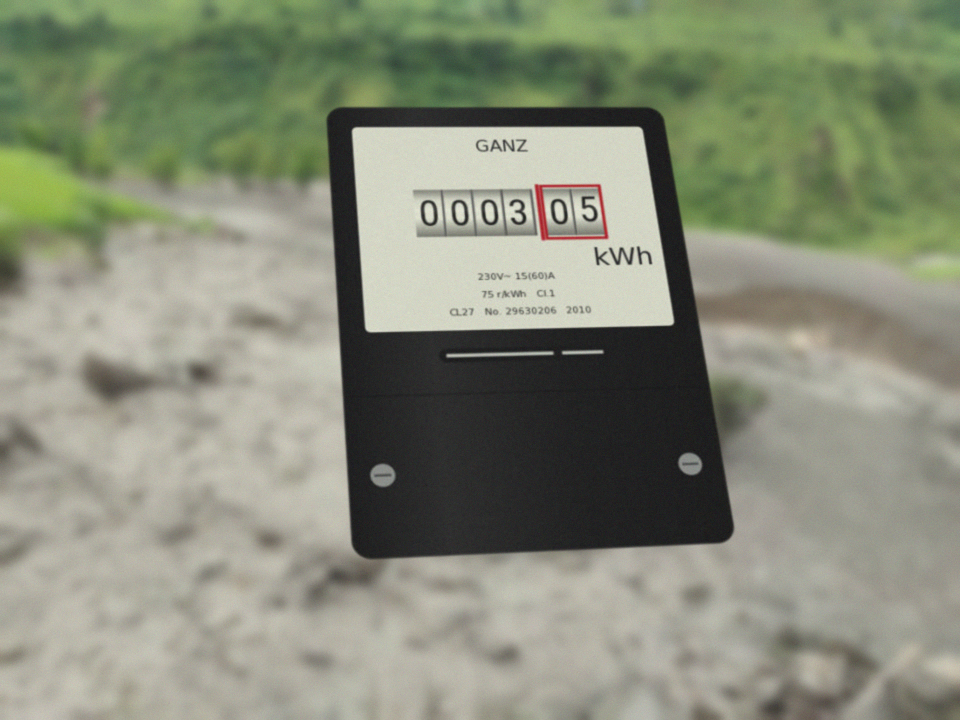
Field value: {"value": 3.05, "unit": "kWh"}
